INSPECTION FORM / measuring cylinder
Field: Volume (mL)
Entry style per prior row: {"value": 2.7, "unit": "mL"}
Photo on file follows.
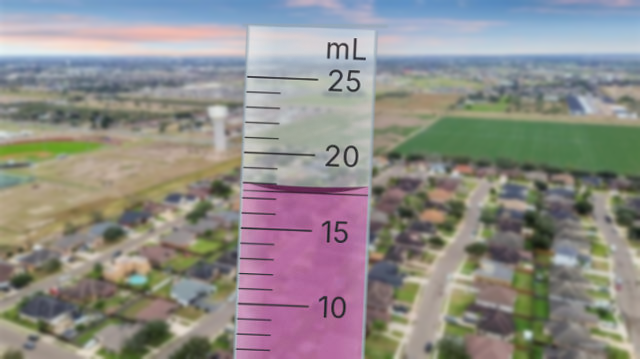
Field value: {"value": 17.5, "unit": "mL"}
